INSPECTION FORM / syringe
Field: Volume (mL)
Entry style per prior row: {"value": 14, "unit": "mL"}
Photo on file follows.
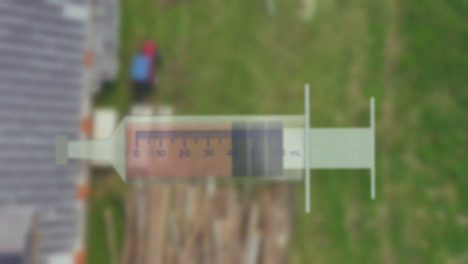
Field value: {"value": 40, "unit": "mL"}
